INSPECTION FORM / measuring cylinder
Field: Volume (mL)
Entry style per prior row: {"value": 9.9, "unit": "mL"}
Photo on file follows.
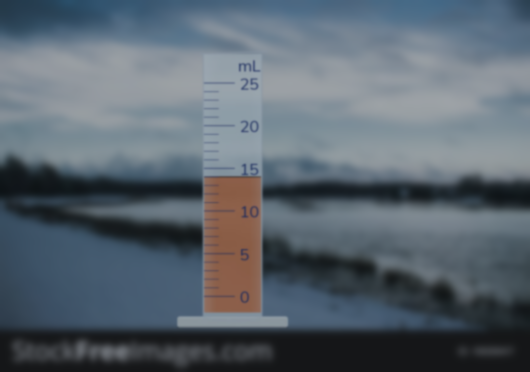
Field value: {"value": 14, "unit": "mL"}
